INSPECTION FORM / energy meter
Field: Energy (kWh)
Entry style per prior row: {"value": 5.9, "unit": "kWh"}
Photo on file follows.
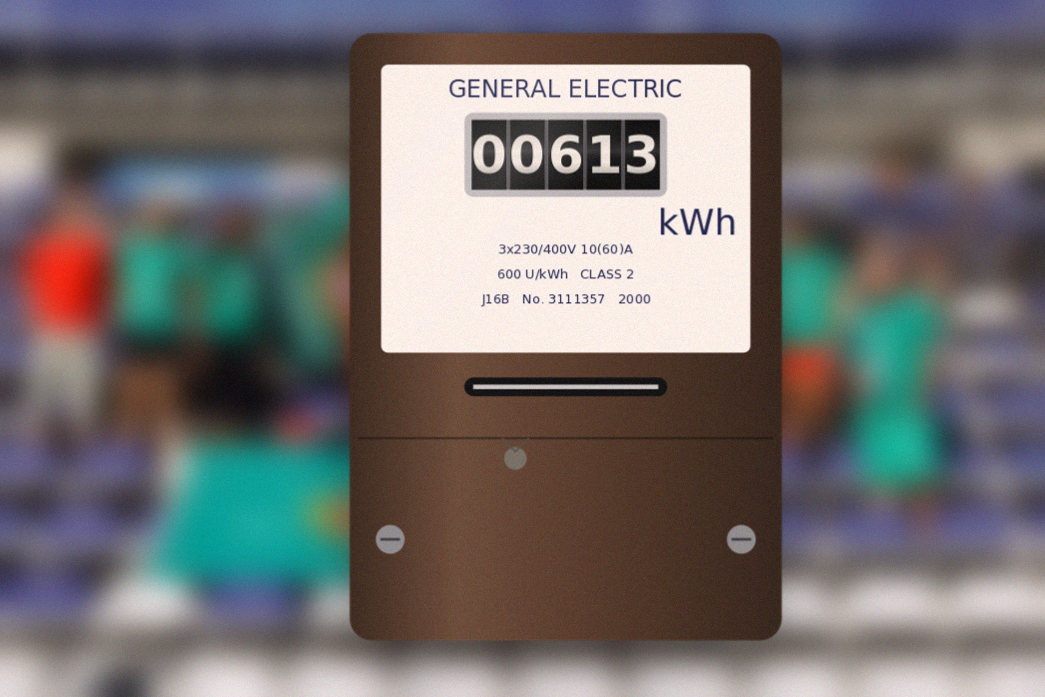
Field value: {"value": 613, "unit": "kWh"}
